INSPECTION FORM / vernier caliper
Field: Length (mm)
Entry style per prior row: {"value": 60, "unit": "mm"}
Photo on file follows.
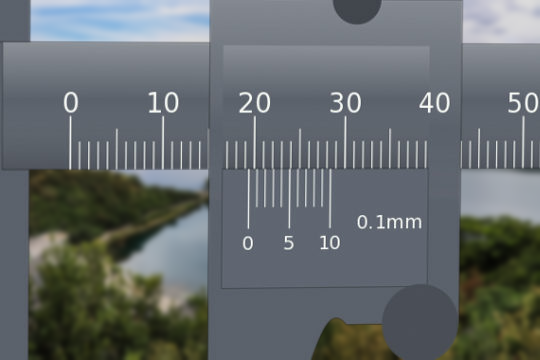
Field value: {"value": 19.4, "unit": "mm"}
